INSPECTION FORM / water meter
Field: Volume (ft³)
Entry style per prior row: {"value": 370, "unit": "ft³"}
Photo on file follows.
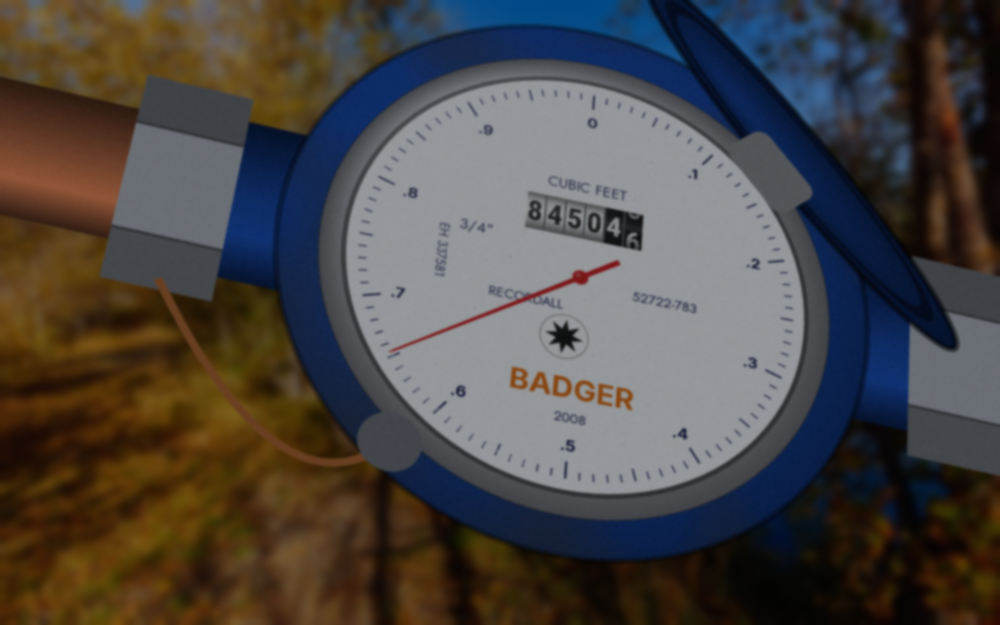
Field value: {"value": 845045.65, "unit": "ft³"}
